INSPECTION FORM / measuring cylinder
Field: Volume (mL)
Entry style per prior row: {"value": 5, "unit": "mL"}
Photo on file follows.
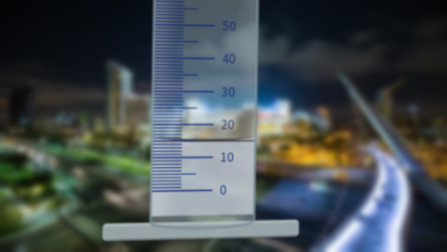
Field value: {"value": 15, "unit": "mL"}
